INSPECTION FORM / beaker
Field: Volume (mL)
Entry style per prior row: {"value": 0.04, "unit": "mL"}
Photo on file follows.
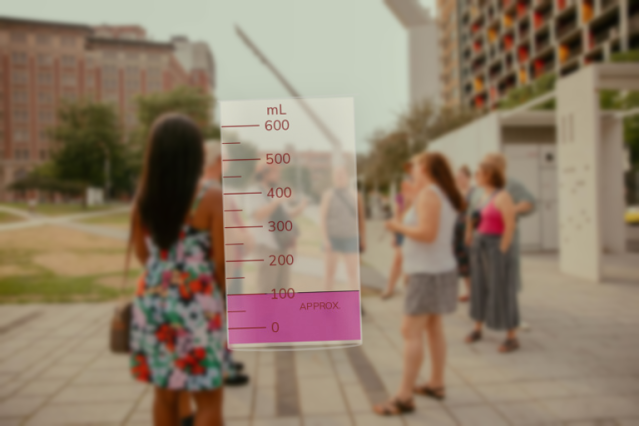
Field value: {"value": 100, "unit": "mL"}
